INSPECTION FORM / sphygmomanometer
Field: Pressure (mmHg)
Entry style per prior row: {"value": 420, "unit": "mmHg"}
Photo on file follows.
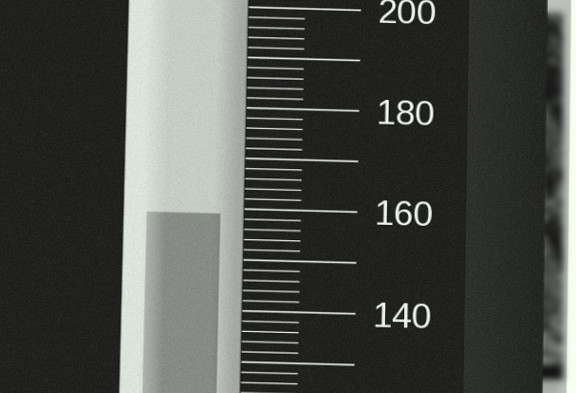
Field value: {"value": 159, "unit": "mmHg"}
